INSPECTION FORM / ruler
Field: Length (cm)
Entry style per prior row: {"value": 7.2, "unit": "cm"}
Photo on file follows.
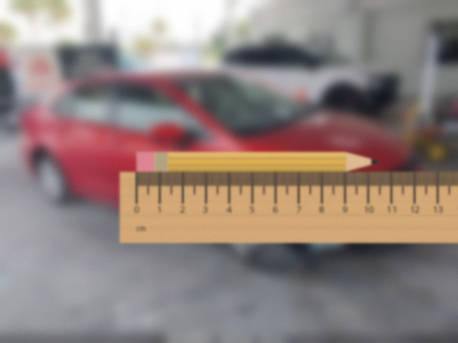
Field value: {"value": 10.5, "unit": "cm"}
